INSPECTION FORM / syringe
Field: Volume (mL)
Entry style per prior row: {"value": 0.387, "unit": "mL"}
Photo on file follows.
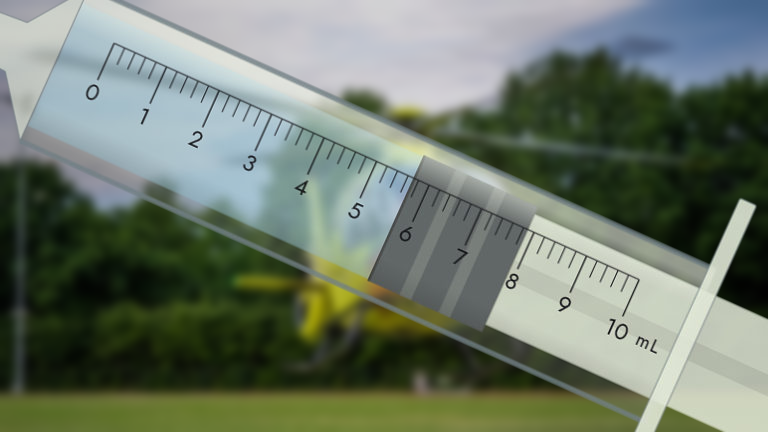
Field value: {"value": 5.7, "unit": "mL"}
